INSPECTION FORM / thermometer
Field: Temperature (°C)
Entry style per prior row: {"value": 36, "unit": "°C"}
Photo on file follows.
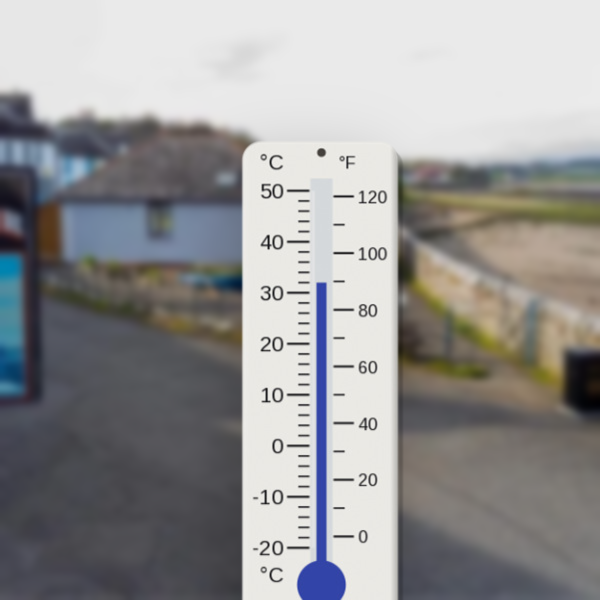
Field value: {"value": 32, "unit": "°C"}
